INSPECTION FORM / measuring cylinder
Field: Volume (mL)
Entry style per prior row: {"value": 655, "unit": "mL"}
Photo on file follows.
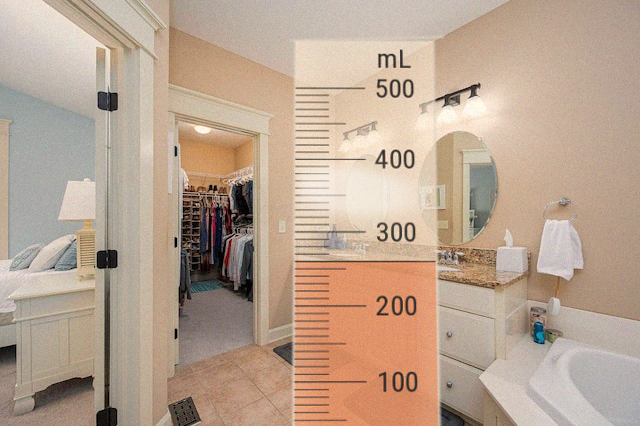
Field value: {"value": 260, "unit": "mL"}
